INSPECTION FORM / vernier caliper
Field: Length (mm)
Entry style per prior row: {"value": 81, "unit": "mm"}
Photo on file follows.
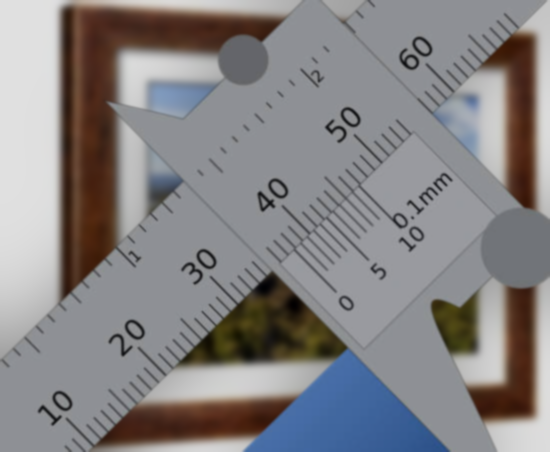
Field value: {"value": 37.8, "unit": "mm"}
